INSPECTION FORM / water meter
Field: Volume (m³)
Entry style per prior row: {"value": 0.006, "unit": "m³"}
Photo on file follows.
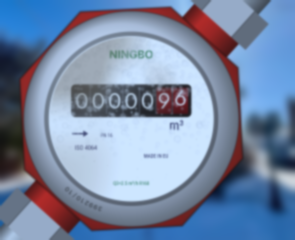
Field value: {"value": 0.96, "unit": "m³"}
